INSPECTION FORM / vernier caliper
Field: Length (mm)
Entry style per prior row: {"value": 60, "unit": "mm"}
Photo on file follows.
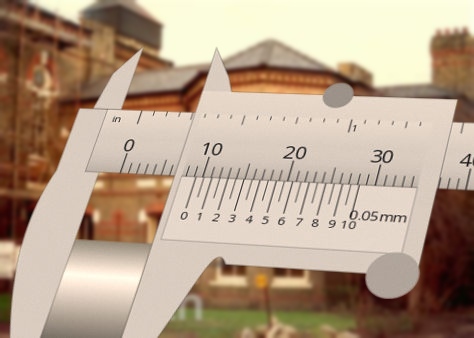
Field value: {"value": 9.2, "unit": "mm"}
